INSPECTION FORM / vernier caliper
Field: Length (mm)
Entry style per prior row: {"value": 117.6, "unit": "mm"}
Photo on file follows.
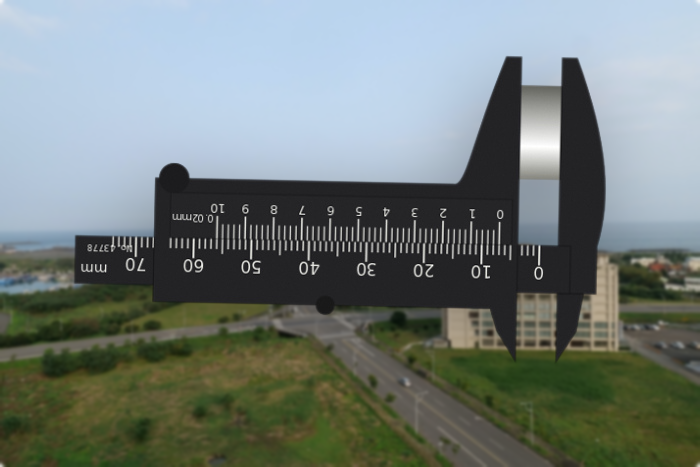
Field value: {"value": 7.0, "unit": "mm"}
